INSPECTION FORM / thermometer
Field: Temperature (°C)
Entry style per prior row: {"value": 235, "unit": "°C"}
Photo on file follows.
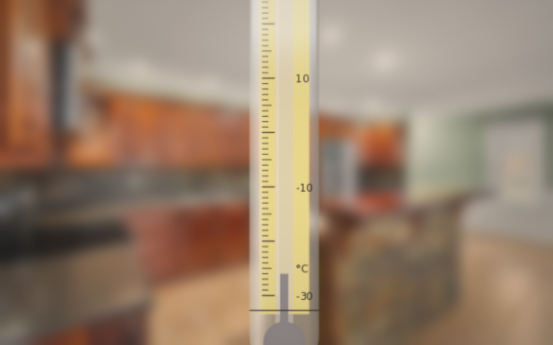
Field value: {"value": -26, "unit": "°C"}
